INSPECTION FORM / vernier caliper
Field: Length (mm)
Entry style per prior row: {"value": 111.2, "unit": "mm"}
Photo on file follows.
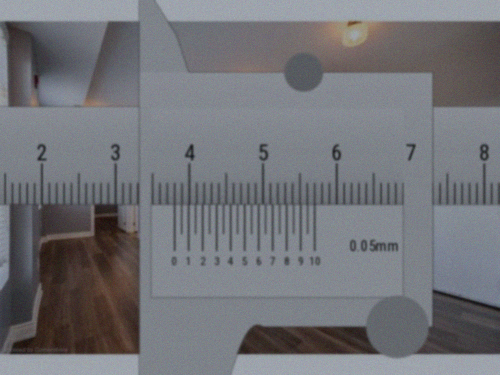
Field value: {"value": 38.0, "unit": "mm"}
